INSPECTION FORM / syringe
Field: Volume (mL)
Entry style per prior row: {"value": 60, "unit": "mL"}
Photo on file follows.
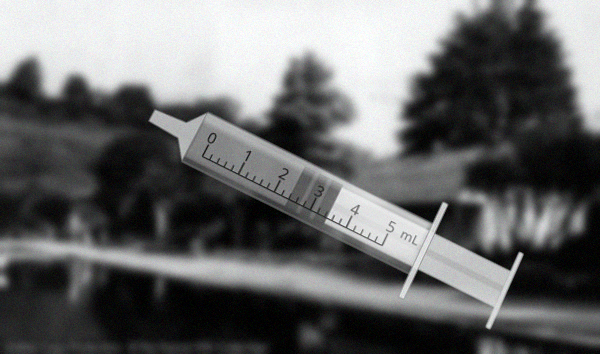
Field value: {"value": 2.4, "unit": "mL"}
